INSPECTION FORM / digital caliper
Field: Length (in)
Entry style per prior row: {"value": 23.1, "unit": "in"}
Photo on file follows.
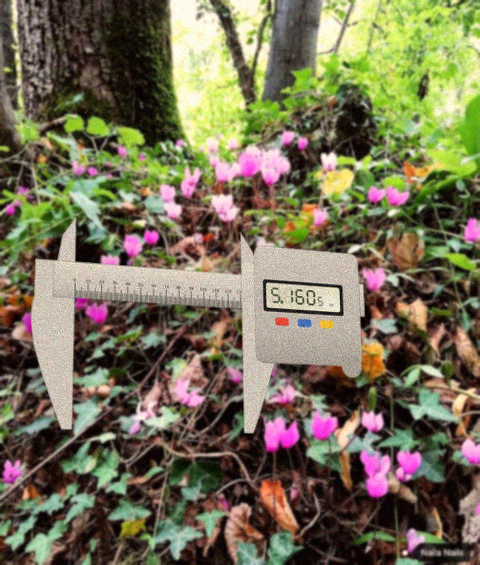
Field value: {"value": 5.1605, "unit": "in"}
